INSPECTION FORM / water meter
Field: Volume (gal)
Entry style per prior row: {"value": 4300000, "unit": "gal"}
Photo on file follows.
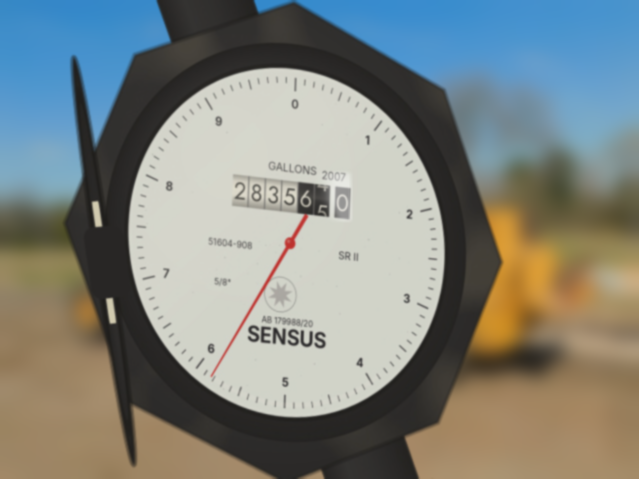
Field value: {"value": 2835645.8, "unit": "gal"}
